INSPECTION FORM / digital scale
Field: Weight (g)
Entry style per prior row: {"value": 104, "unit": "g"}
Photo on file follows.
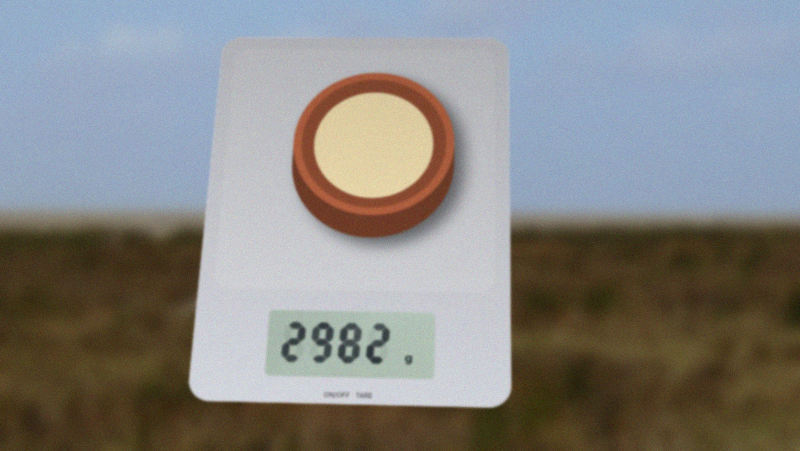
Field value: {"value": 2982, "unit": "g"}
